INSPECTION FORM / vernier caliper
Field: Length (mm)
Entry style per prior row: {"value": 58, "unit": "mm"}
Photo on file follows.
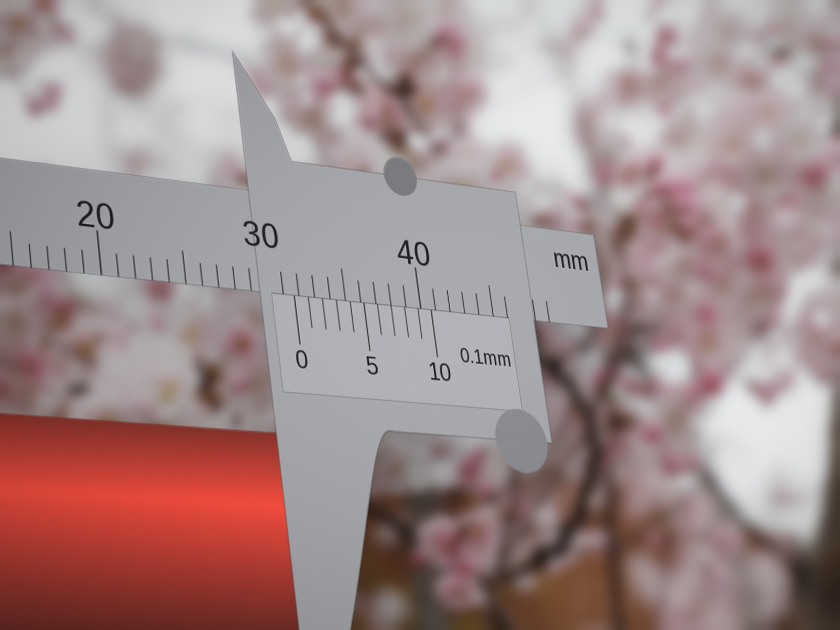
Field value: {"value": 31.7, "unit": "mm"}
